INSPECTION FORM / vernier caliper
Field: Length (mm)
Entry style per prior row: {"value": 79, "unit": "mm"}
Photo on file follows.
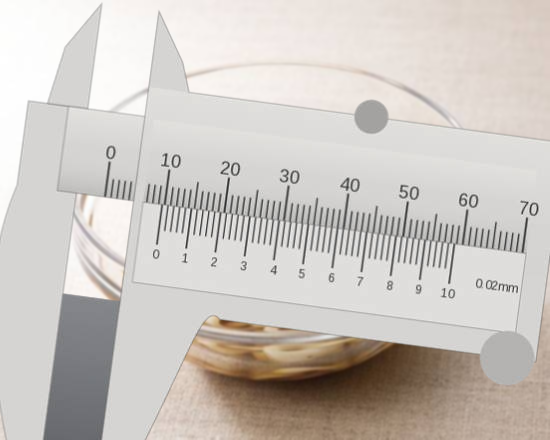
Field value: {"value": 9.6, "unit": "mm"}
